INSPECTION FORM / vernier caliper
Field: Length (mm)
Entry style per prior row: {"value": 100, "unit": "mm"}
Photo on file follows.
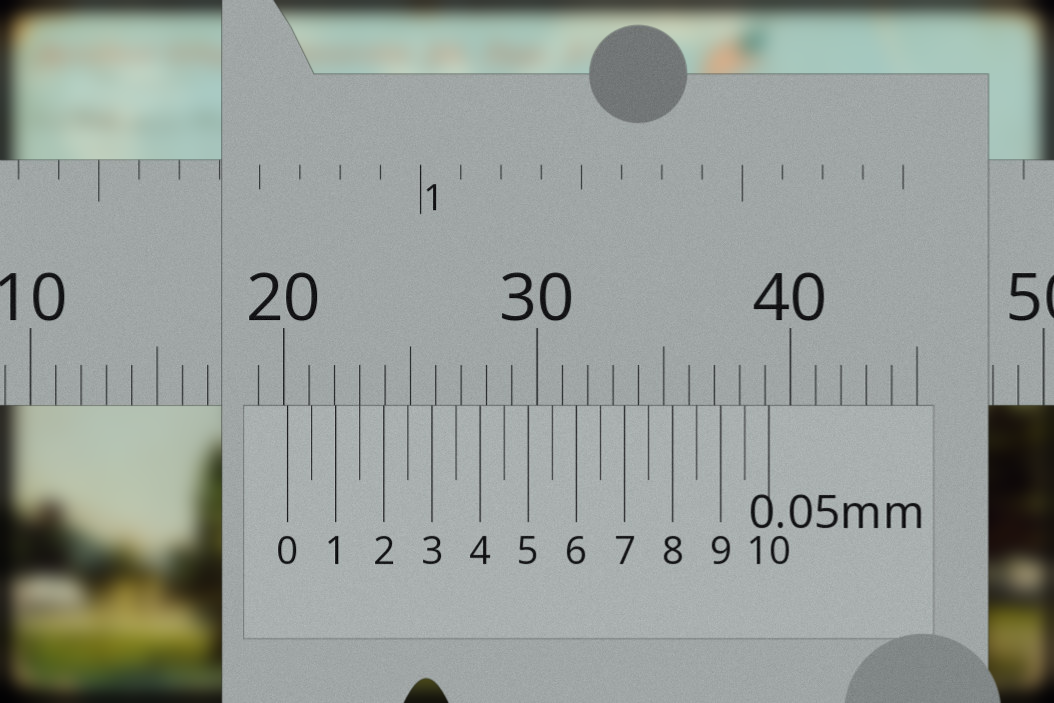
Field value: {"value": 20.15, "unit": "mm"}
